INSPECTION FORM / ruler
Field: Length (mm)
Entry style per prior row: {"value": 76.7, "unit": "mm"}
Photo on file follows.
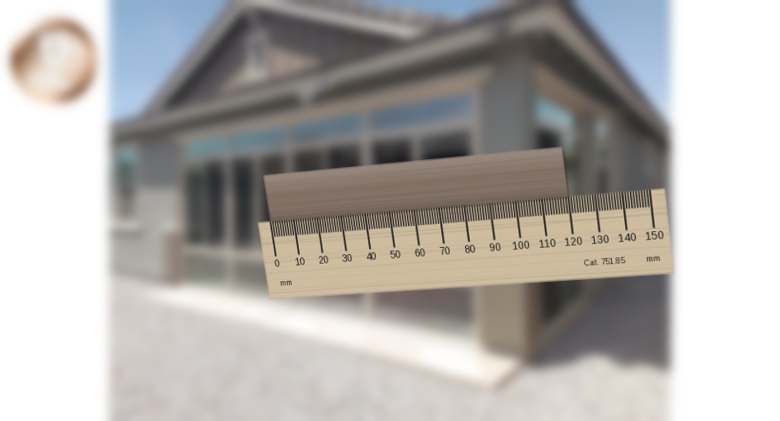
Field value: {"value": 120, "unit": "mm"}
